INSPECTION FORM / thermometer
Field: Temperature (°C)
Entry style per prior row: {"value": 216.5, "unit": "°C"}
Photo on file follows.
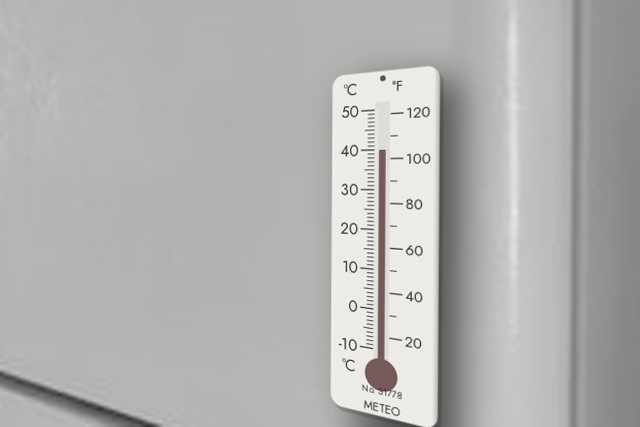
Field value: {"value": 40, "unit": "°C"}
